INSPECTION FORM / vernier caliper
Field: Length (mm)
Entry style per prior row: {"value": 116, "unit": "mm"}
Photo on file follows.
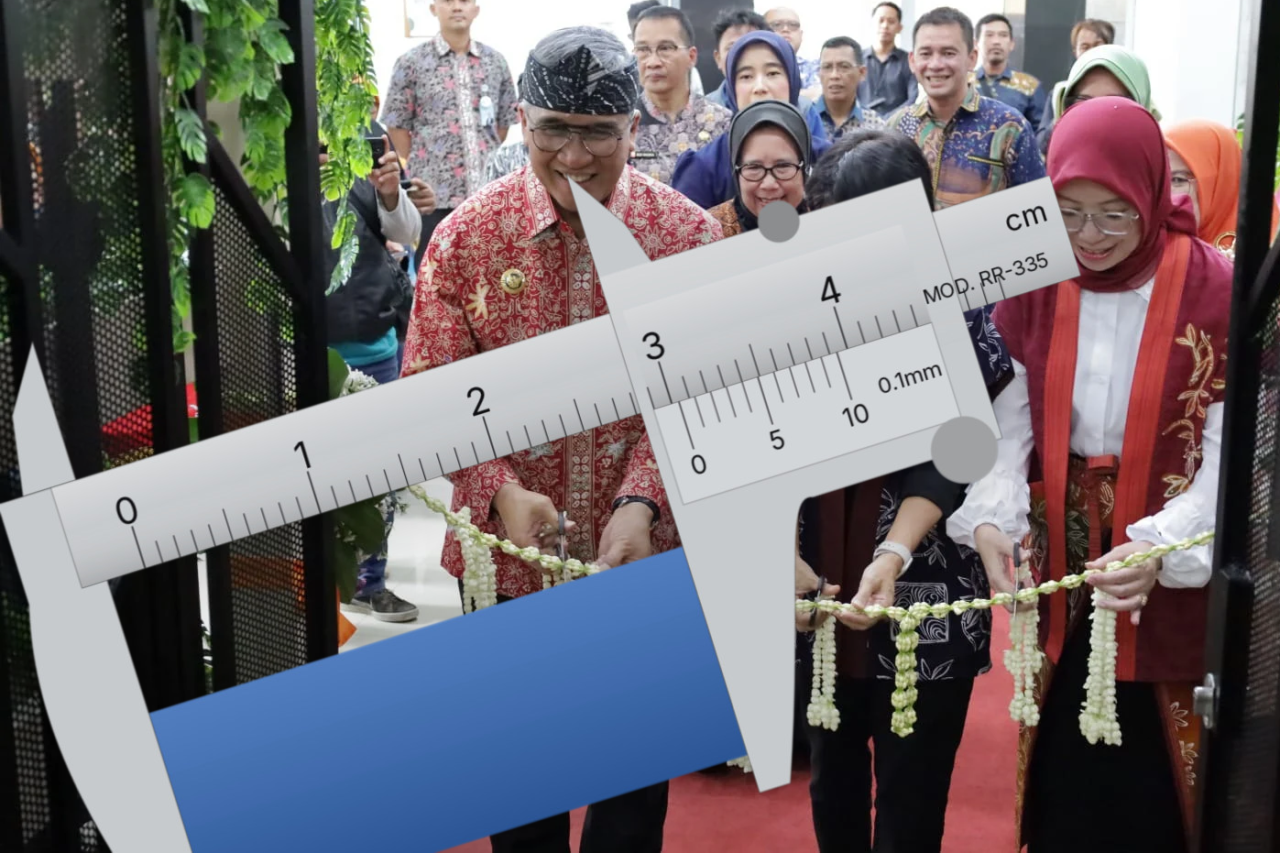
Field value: {"value": 30.4, "unit": "mm"}
